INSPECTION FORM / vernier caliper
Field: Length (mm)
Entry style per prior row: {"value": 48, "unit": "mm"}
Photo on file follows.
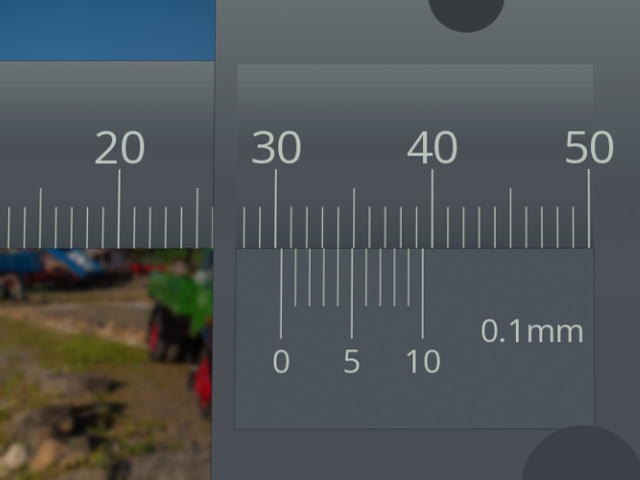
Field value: {"value": 30.4, "unit": "mm"}
